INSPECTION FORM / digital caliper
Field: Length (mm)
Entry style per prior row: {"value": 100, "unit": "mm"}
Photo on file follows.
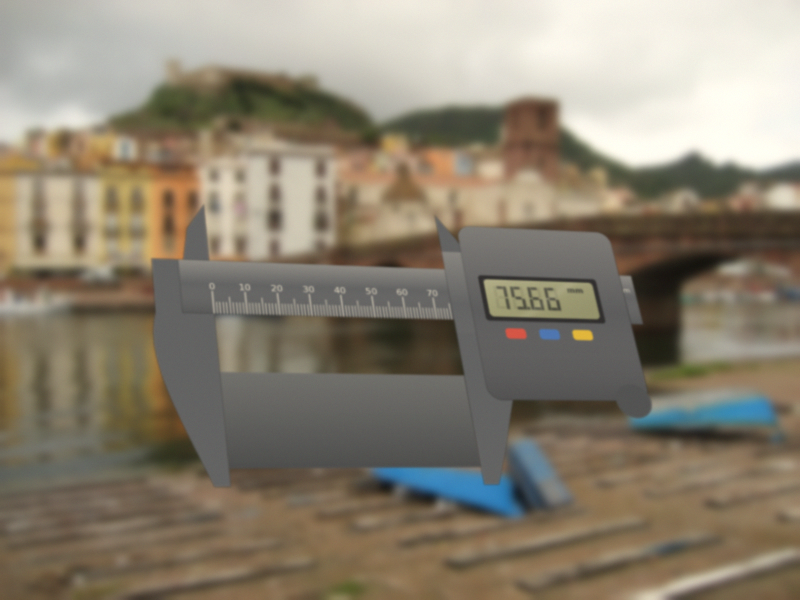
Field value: {"value": 75.66, "unit": "mm"}
